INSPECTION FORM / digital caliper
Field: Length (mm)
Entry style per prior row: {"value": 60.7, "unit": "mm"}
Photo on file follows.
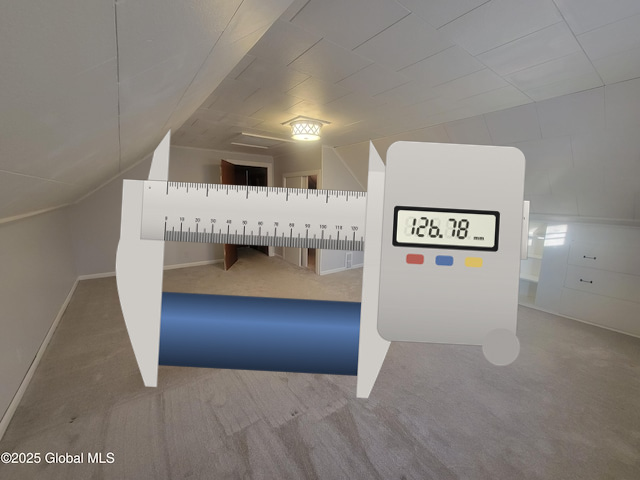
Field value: {"value": 126.78, "unit": "mm"}
